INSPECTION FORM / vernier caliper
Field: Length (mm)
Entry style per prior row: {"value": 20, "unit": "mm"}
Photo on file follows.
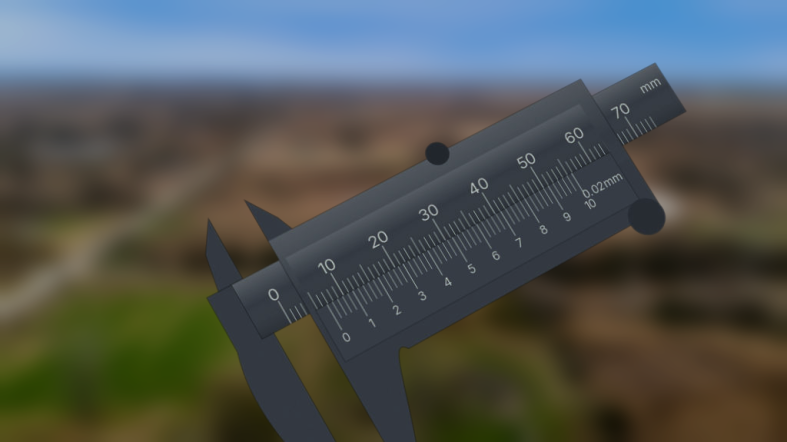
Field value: {"value": 6.8, "unit": "mm"}
